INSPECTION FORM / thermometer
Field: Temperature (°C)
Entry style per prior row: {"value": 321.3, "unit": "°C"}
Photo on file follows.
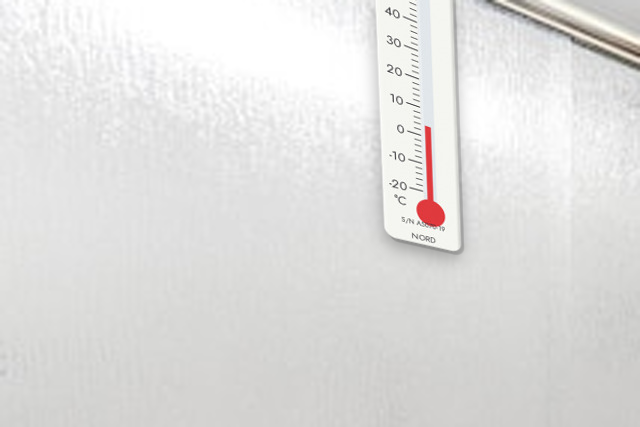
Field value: {"value": 4, "unit": "°C"}
